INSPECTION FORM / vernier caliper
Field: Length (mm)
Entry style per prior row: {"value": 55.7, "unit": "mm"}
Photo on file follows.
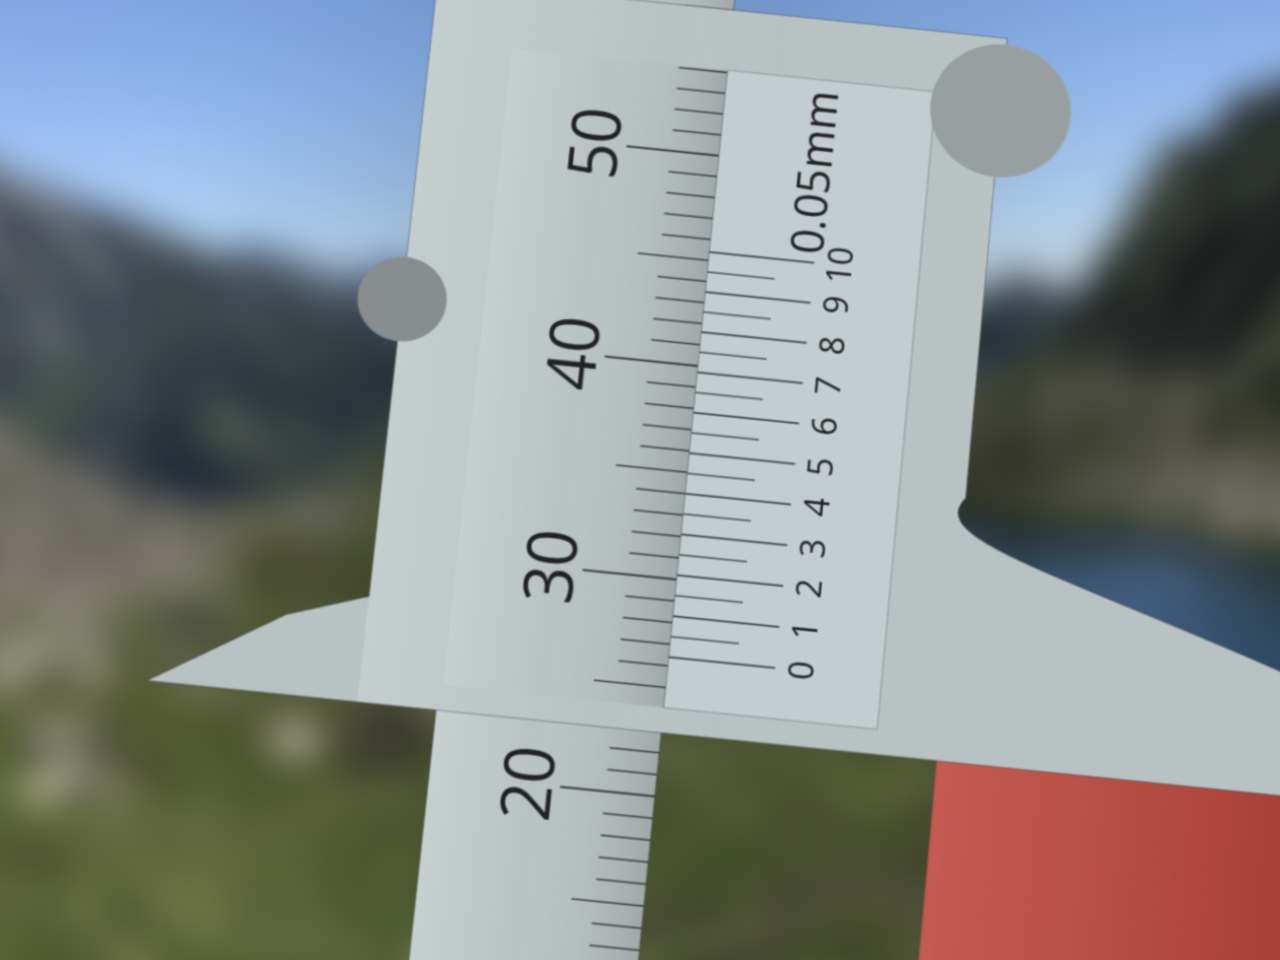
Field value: {"value": 26.4, "unit": "mm"}
